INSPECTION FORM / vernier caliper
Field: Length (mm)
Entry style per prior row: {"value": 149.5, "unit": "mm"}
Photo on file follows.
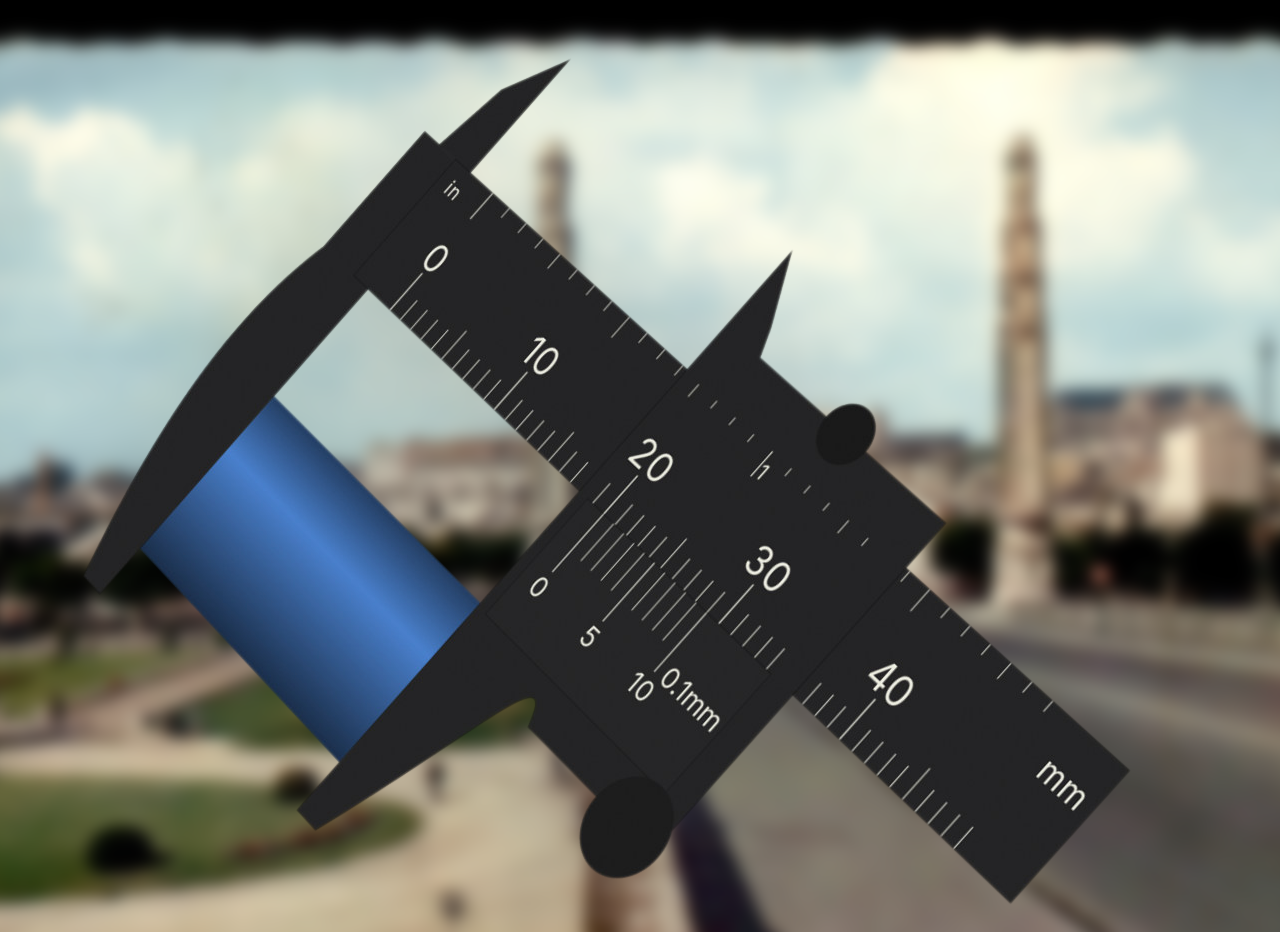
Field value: {"value": 20.0, "unit": "mm"}
